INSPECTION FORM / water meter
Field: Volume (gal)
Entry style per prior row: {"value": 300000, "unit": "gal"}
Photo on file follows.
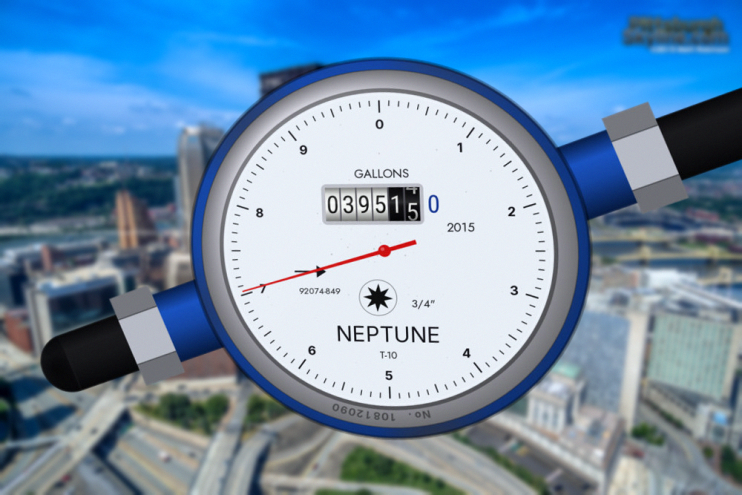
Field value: {"value": 395147.0, "unit": "gal"}
